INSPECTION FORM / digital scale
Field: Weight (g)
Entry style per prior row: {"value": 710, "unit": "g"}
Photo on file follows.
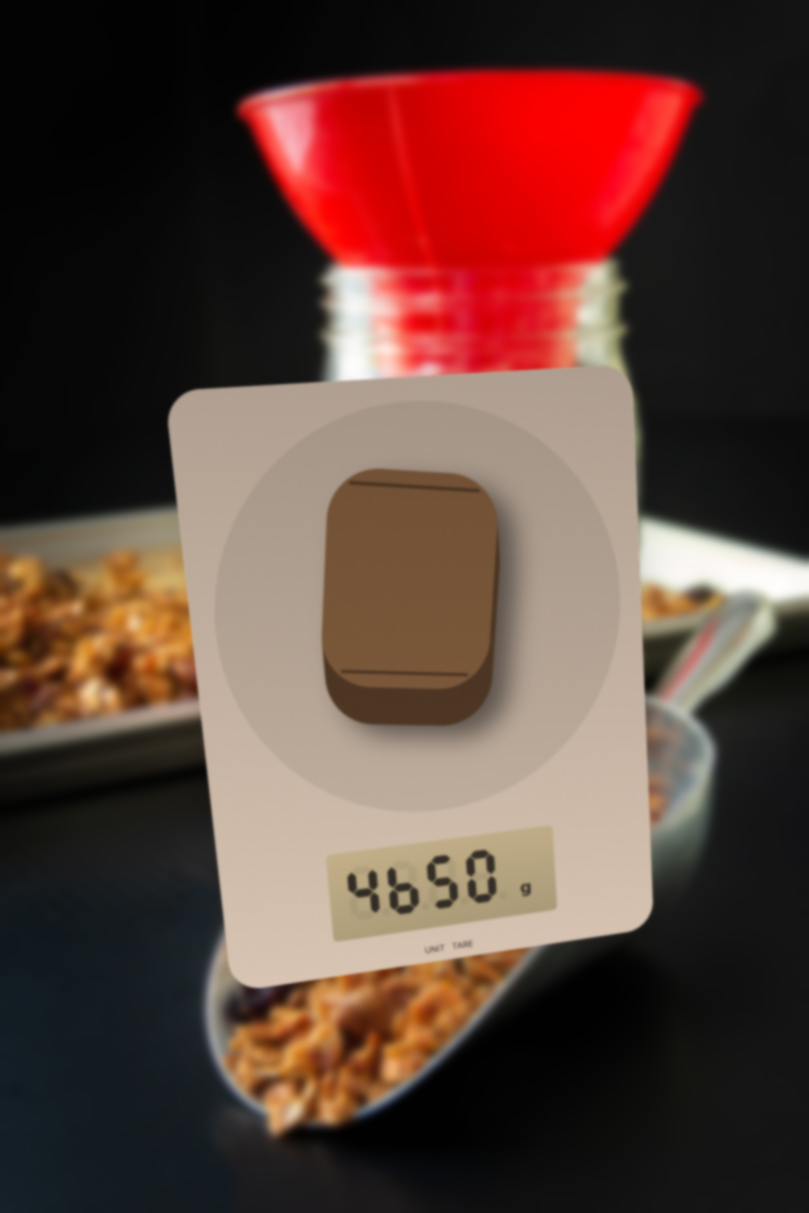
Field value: {"value": 4650, "unit": "g"}
